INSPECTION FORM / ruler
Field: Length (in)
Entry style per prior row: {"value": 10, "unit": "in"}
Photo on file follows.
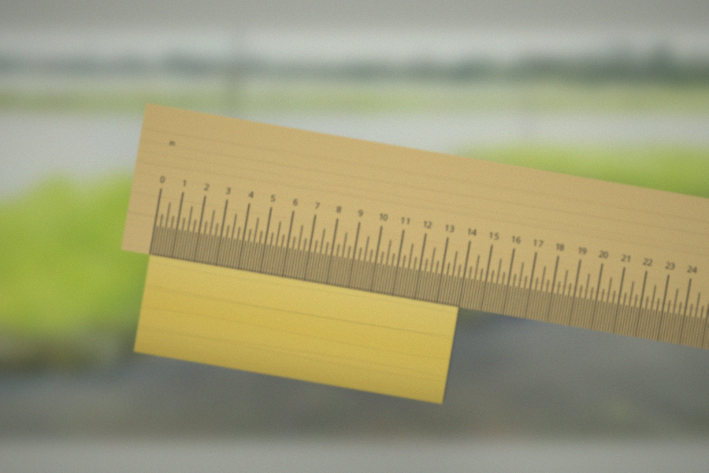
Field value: {"value": 14, "unit": "in"}
